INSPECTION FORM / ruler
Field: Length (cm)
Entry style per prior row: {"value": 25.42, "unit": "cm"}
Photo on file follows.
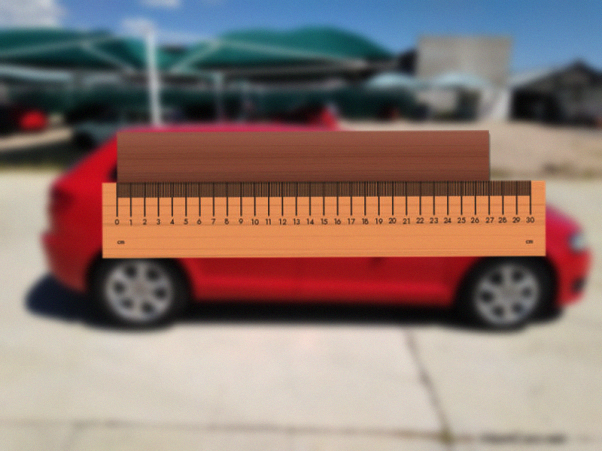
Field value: {"value": 27, "unit": "cm"}
